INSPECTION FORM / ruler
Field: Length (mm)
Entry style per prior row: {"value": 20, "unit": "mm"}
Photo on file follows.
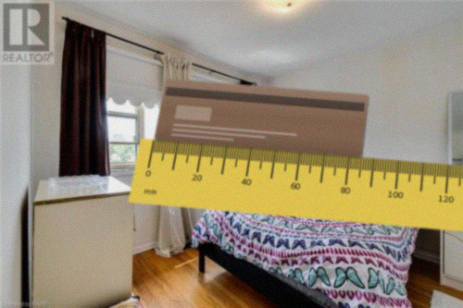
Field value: {"value": 85, "unit": "mm"}
